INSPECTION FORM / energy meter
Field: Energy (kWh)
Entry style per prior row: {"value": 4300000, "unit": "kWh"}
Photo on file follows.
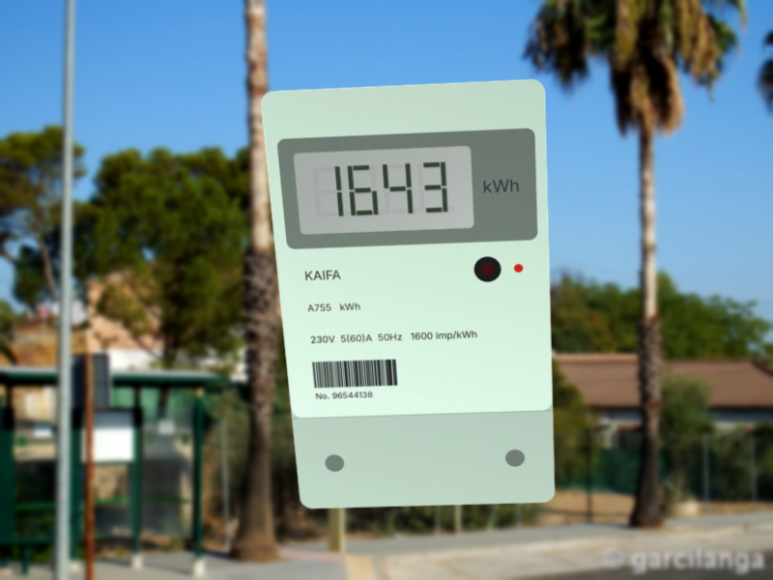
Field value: {"value": 1643, "unit": "kWh"}
